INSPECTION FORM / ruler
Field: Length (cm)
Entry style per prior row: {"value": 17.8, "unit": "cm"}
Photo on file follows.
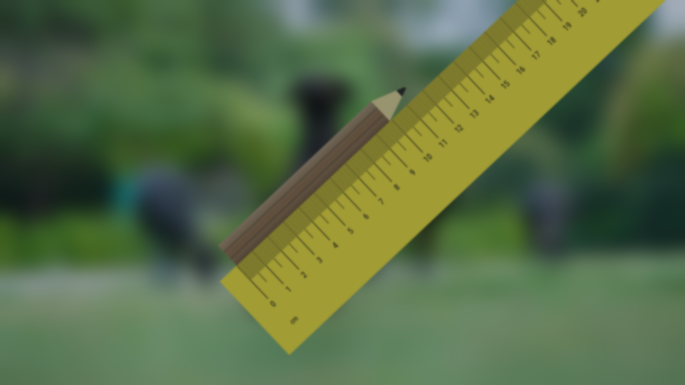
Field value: {"value": 11.5, "unit": "cm"}
